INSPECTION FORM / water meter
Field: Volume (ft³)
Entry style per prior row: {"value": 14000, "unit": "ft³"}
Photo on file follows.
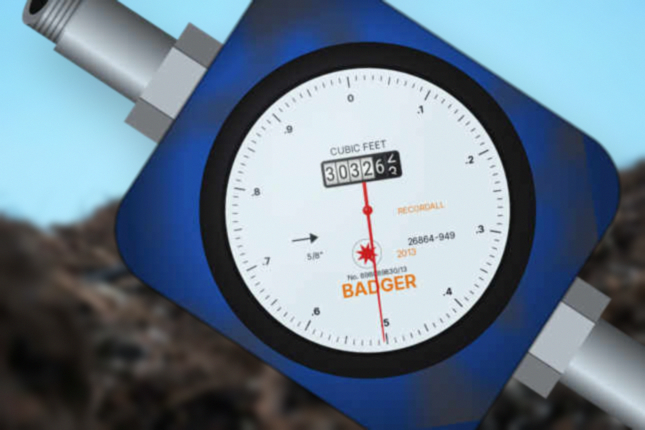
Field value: {"value": 303262.50, "unit": "ft³"}
